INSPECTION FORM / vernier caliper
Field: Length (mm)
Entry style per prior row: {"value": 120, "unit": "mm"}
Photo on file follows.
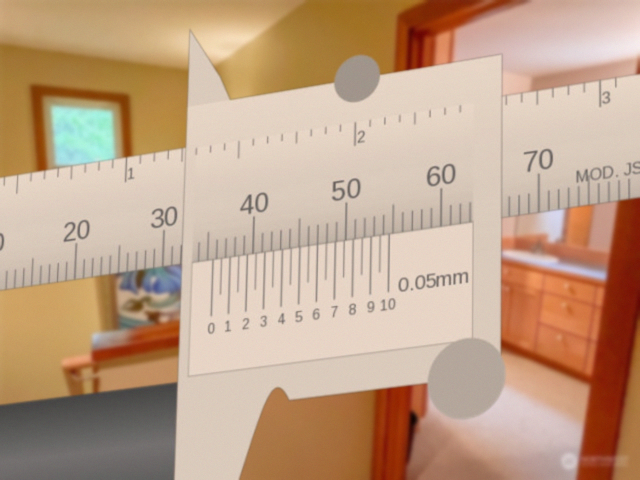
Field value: {"value": 35.6, "unit": "mm"}
